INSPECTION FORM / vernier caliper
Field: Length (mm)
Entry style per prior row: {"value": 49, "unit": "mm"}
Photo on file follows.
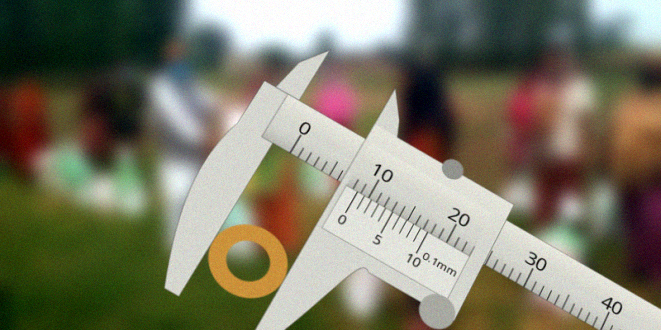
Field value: {"value": 8.6, "unit": "mm"}
